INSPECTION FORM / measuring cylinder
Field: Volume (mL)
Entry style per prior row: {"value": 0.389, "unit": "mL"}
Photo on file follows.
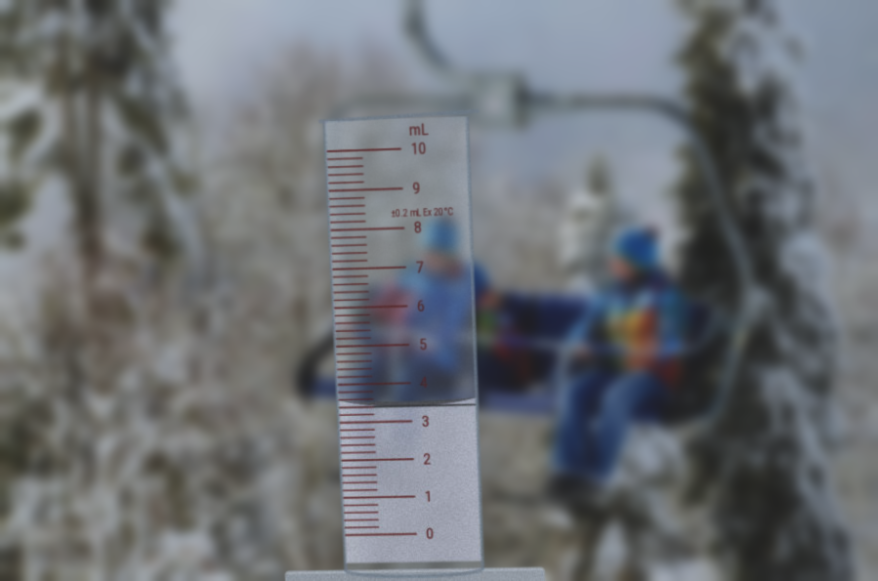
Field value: {"value": 3.4, "unit": "mL"}
